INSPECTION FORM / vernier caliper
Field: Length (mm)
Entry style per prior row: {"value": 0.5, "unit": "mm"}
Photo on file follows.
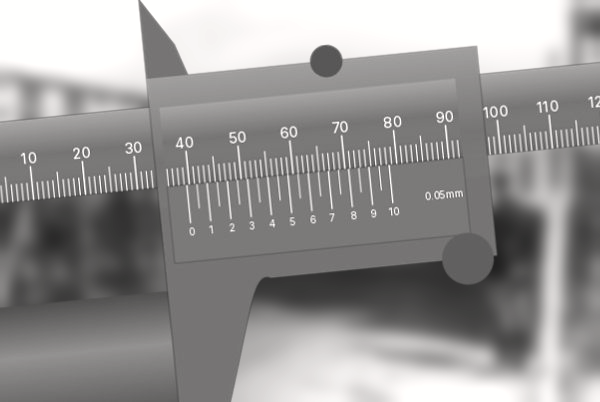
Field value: {"value": 39.5, "unit": "mm"}
